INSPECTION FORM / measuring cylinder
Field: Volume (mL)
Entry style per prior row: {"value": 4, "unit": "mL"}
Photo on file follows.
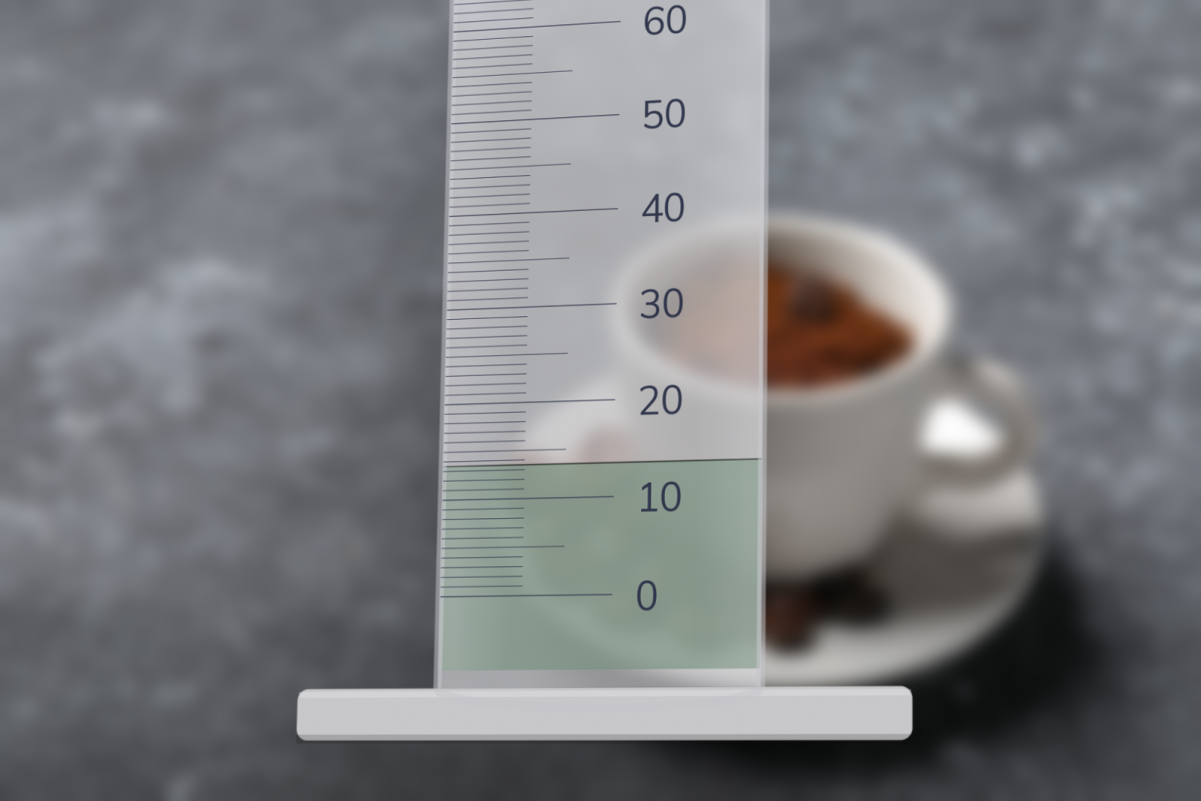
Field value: {"value": 13.5, "unit": "mL"}
